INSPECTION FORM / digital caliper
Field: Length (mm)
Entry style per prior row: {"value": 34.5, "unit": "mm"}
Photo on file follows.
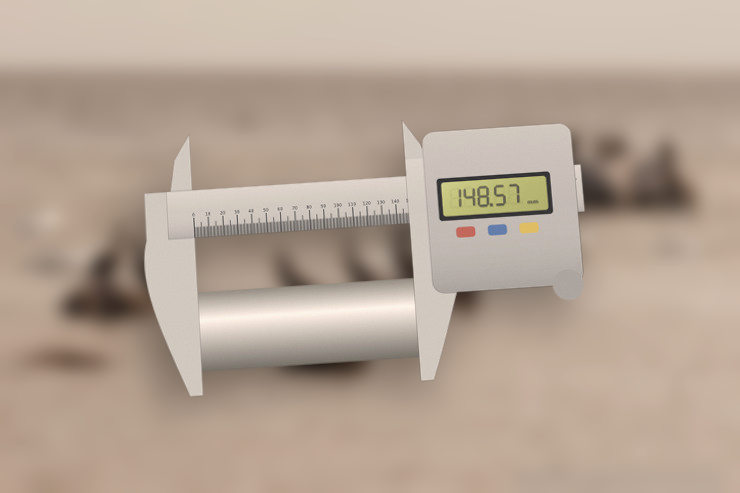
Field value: {"value": 148.57, "unit": "mm"}
